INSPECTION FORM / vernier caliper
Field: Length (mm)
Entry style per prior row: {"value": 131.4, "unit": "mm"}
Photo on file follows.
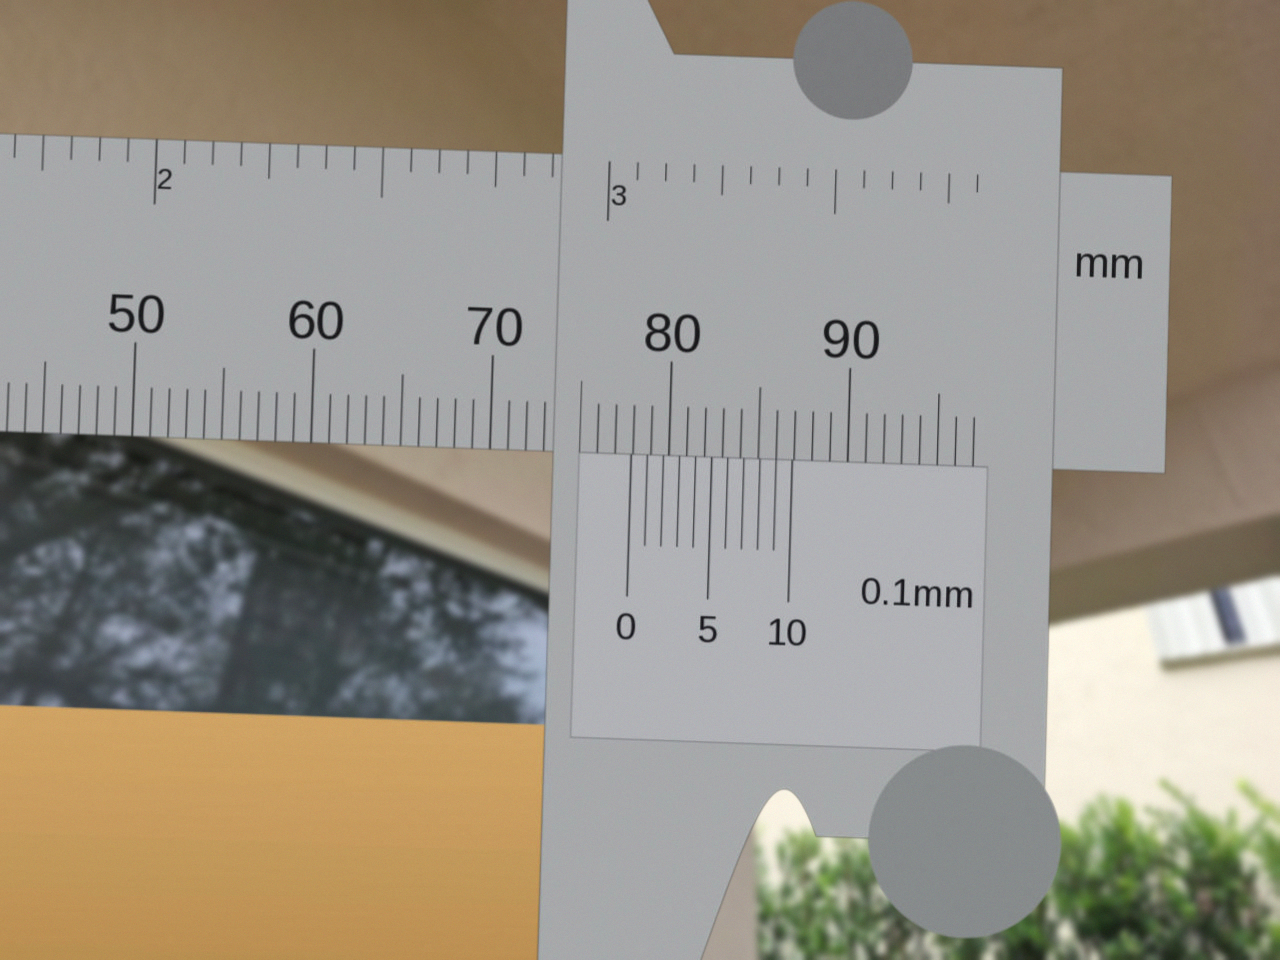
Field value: {"value": 77.9, "unit": "mm"}
